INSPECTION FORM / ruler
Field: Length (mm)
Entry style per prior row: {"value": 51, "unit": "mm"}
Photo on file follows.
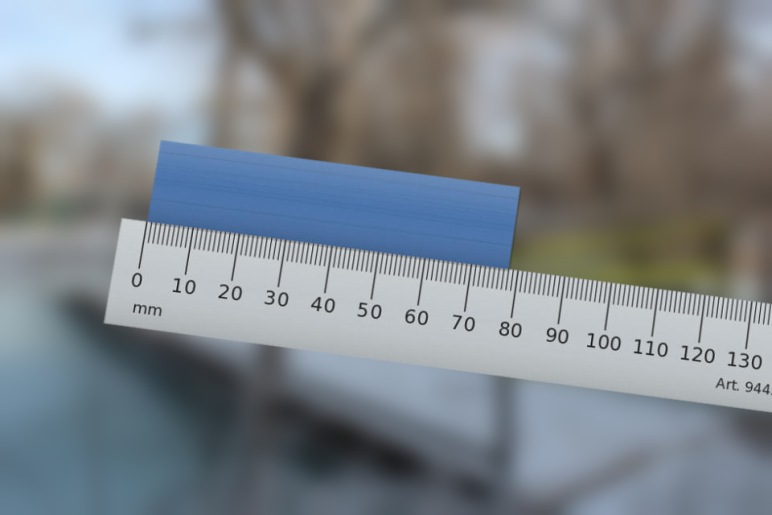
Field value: {"value": 78, "unit": "mm"}
